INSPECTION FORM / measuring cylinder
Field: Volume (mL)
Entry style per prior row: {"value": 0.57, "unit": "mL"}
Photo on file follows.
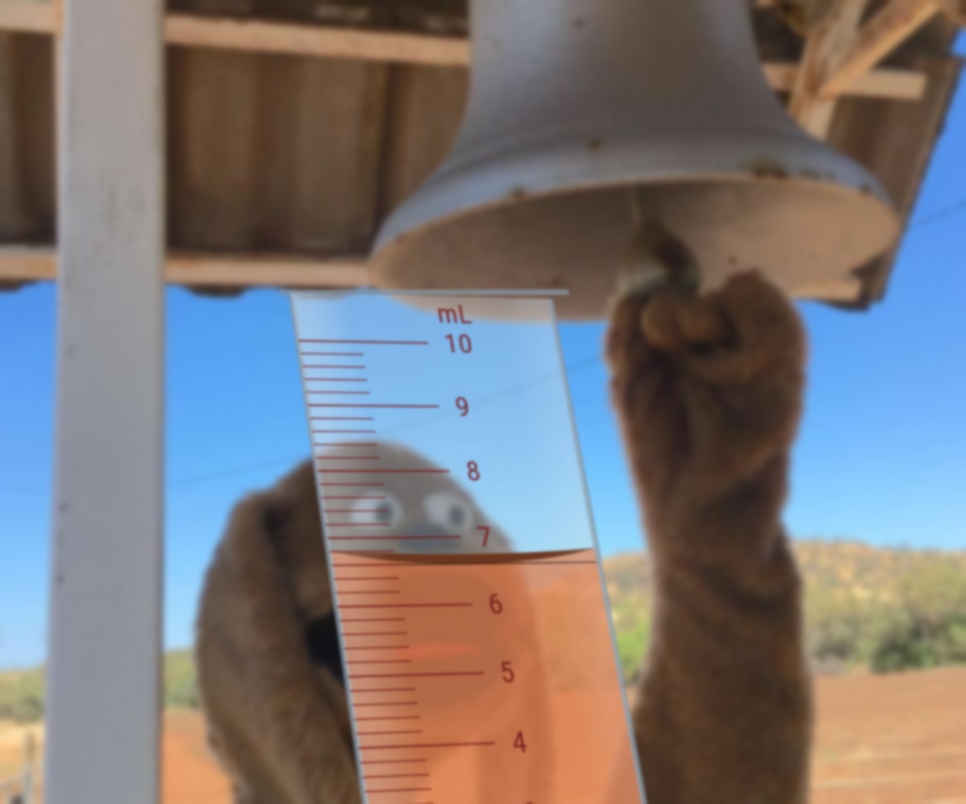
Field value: {"value": 6.6, "unit": "mL"}
